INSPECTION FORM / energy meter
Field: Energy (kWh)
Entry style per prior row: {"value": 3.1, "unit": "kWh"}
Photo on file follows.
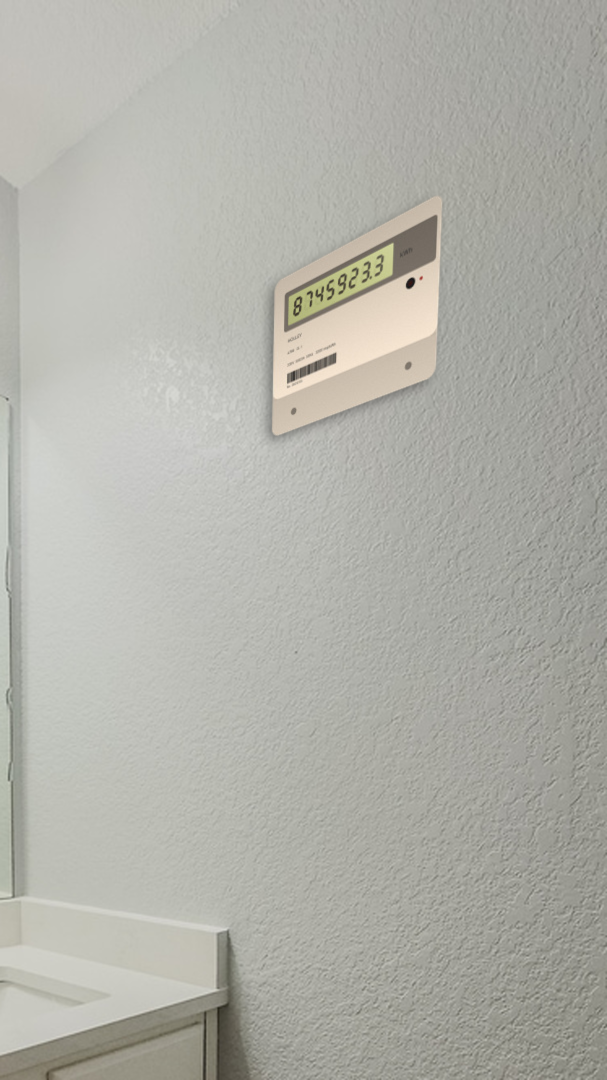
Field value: {"value": 8745923.3, "unit": "kWh"}
